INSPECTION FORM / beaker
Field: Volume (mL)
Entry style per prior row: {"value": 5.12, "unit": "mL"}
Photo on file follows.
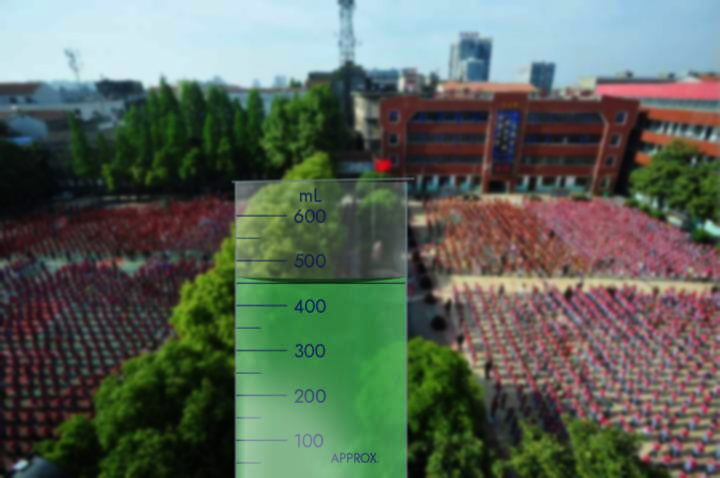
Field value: {"value": 450, "unit": "mL"}
